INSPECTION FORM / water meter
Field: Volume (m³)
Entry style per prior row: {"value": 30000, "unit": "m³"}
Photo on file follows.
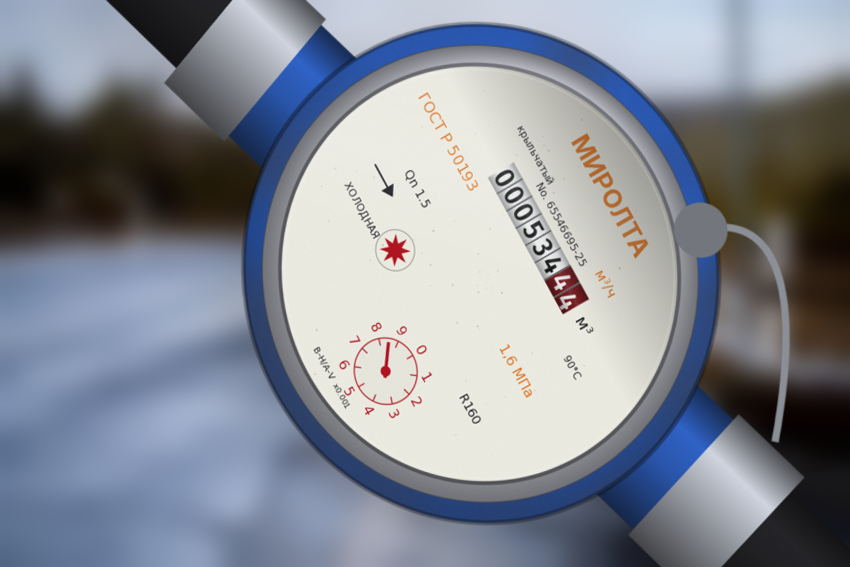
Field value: {"value": 534.438, "unit": "m³"}
